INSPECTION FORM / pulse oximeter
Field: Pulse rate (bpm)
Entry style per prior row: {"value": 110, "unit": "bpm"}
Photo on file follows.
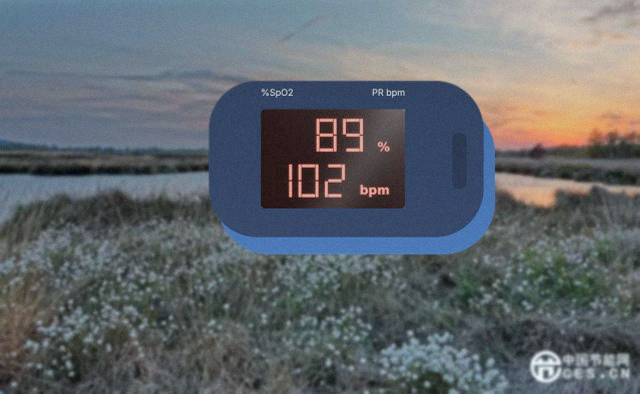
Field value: {"value": 102, "unit": "bpm"}
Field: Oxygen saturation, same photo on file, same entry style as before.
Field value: {"value": 89, "unit": "%"}
